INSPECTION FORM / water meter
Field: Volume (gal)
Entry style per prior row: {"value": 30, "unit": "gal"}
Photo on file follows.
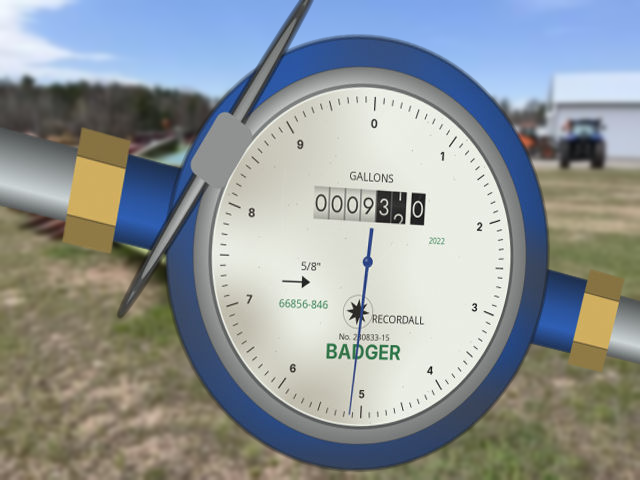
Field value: {"value": 9315.1, "unit": "gal"}
